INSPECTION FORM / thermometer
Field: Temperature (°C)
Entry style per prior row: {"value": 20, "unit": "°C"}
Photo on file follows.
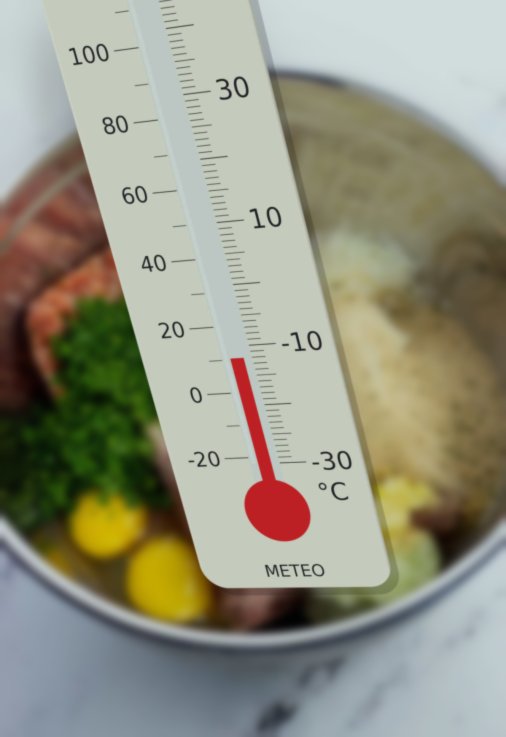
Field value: {"value": -12, "unit": "°C"}
